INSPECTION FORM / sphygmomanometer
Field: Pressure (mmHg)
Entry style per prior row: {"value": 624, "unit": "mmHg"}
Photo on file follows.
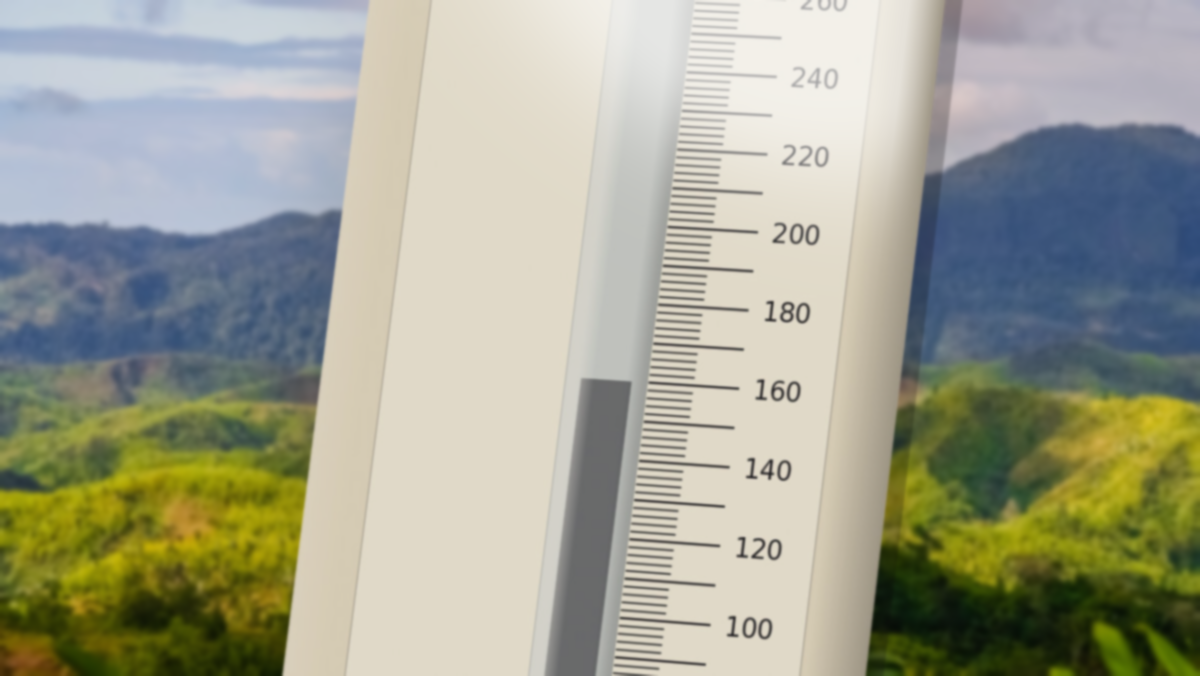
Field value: {"value": 160, "unit": "mmHg"}
